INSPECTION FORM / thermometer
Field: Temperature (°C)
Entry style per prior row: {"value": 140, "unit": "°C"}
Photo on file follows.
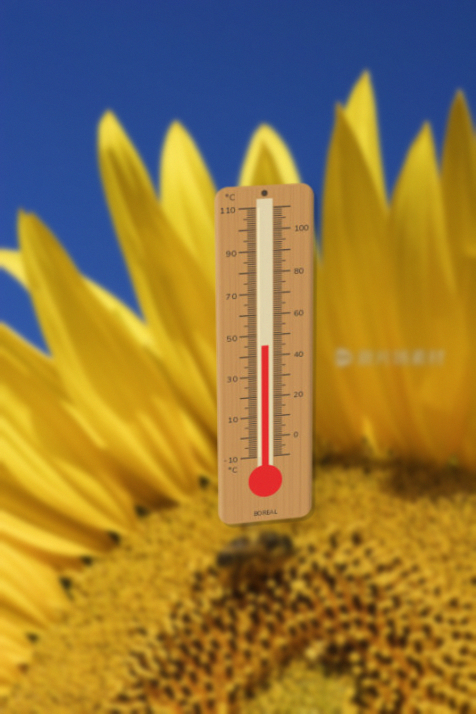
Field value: {"value": 45, "unit": "°C"}
